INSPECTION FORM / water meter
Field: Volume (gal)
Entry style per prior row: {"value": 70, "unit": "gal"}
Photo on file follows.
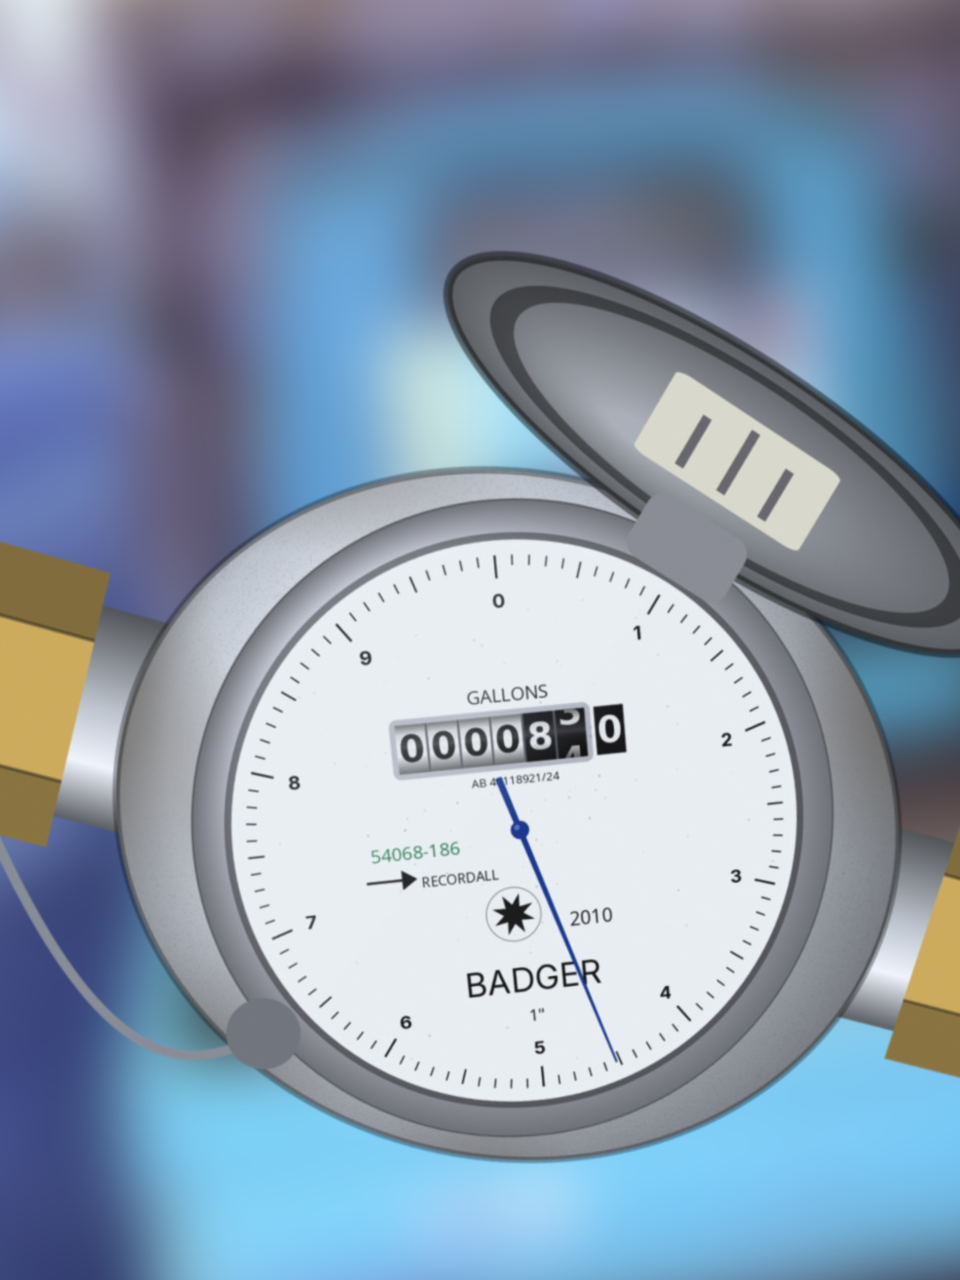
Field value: {"value": 834.5, "unit": "gal"}
